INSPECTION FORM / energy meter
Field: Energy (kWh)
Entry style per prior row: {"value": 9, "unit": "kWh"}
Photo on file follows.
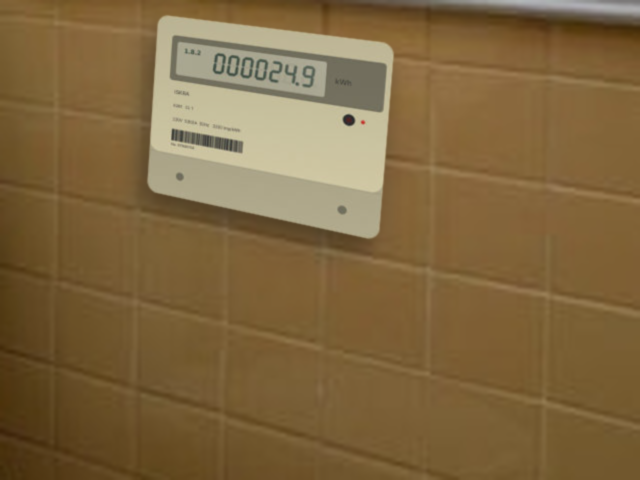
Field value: {"value": 24.9, "unit": "kWh"}
